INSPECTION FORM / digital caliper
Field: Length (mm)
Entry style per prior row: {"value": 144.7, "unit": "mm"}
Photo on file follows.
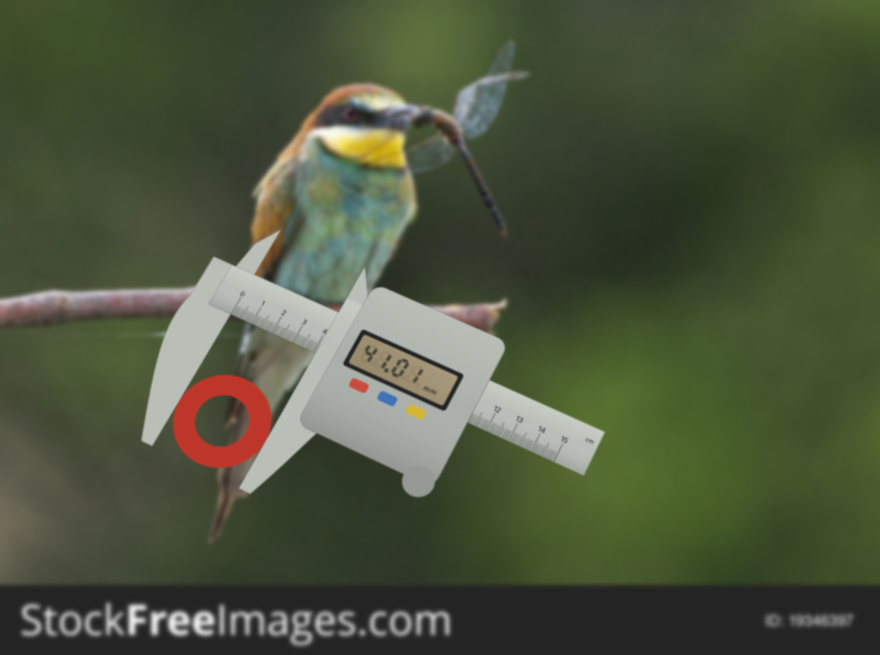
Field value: {"value": 41.01, "unit": "mm"}
